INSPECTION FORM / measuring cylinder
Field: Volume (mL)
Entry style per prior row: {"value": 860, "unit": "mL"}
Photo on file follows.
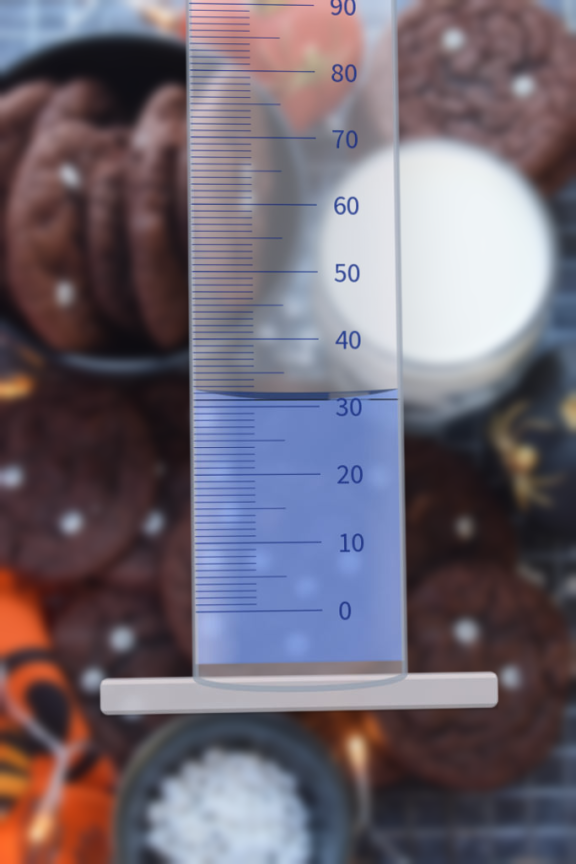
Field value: {"value": 31, "unit": "mL"}
